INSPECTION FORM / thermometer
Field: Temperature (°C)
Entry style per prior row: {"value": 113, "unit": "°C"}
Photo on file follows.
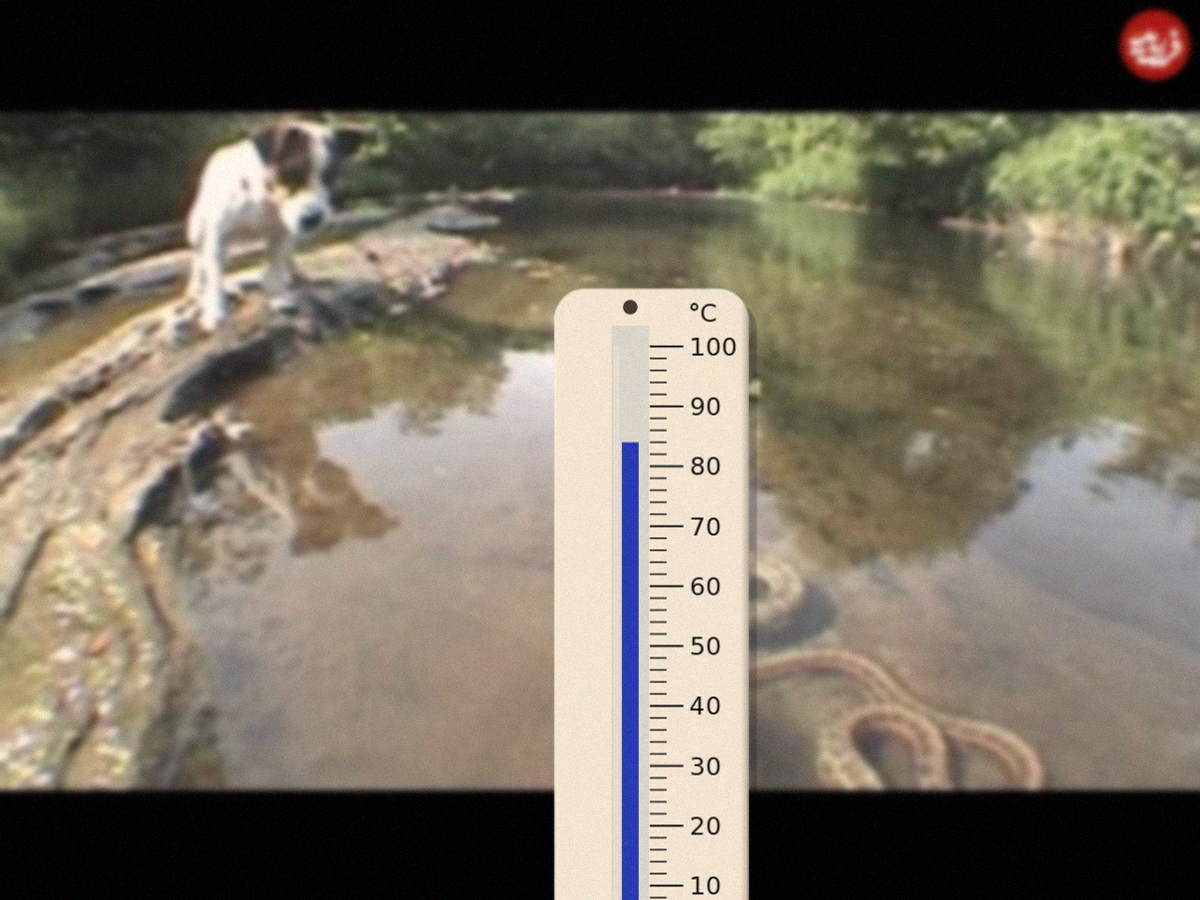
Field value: {"value": 84, "unit": "°C"}
